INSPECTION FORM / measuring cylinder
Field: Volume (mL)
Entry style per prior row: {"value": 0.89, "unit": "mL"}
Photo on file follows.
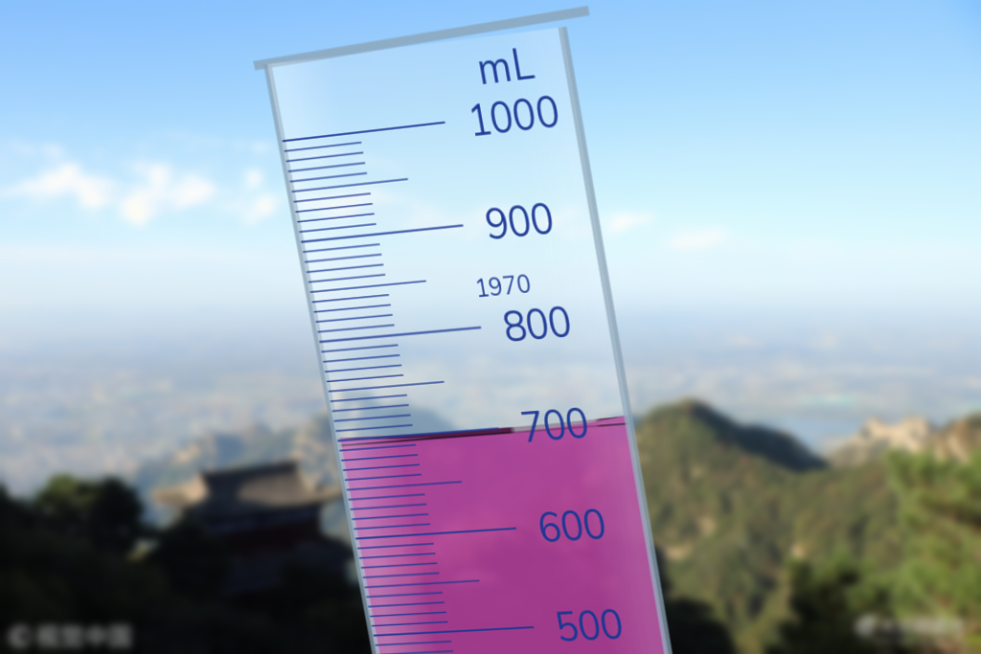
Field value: {"value": 695, "unit": "mL"}
